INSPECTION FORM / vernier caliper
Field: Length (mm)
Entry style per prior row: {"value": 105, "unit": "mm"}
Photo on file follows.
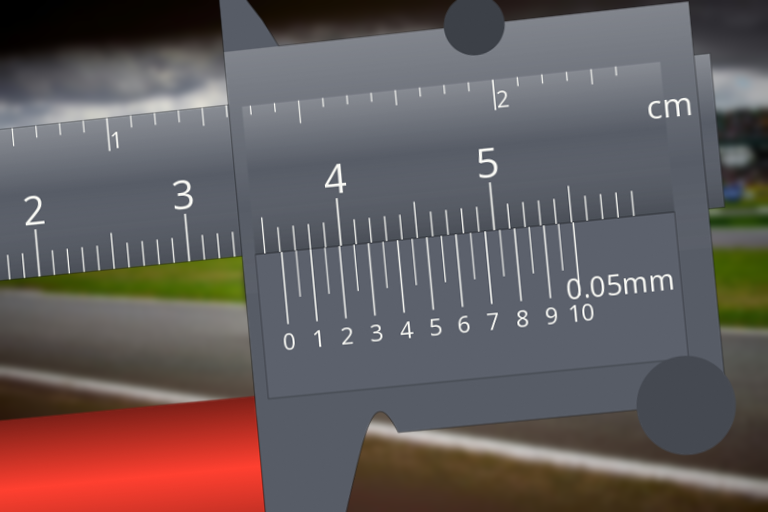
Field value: {"value": 36.1, "unit": "mm"}
